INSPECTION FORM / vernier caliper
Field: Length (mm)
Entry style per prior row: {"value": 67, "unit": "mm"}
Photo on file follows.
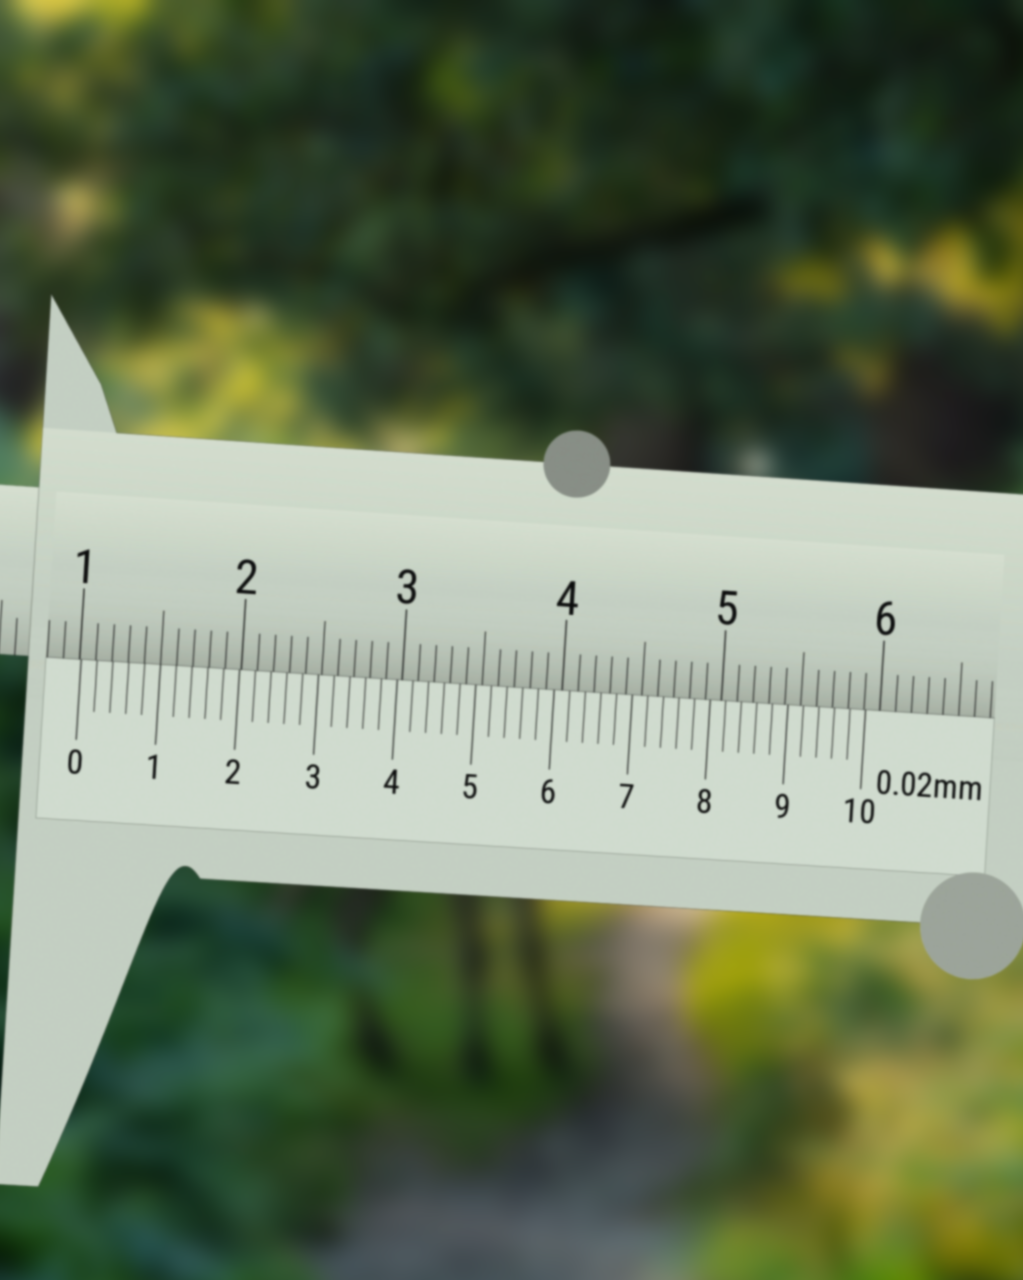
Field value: {"value": 10.1, "unit": "mm"}
